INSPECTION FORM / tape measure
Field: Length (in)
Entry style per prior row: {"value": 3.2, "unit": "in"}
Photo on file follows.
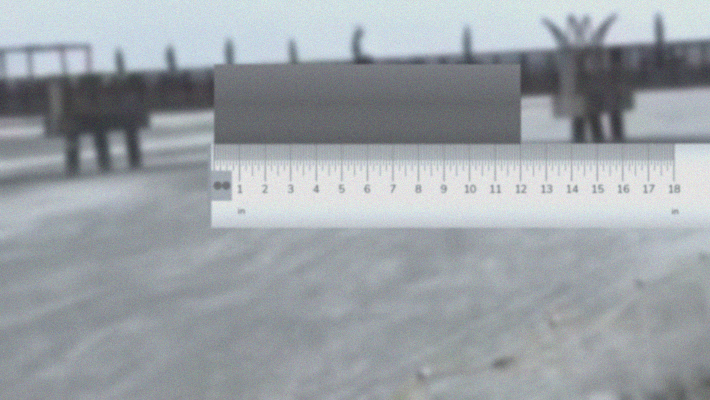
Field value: {"value": 12, "unit": "in"}
